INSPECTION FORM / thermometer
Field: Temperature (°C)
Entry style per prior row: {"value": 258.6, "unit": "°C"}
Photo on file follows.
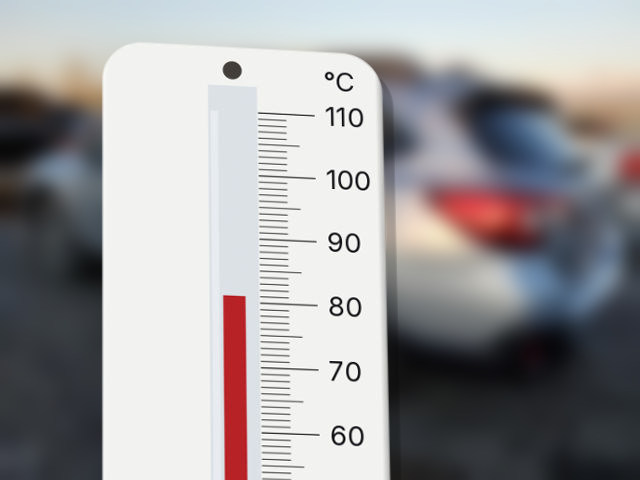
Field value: {"value": 81, "unit": "°C"}
